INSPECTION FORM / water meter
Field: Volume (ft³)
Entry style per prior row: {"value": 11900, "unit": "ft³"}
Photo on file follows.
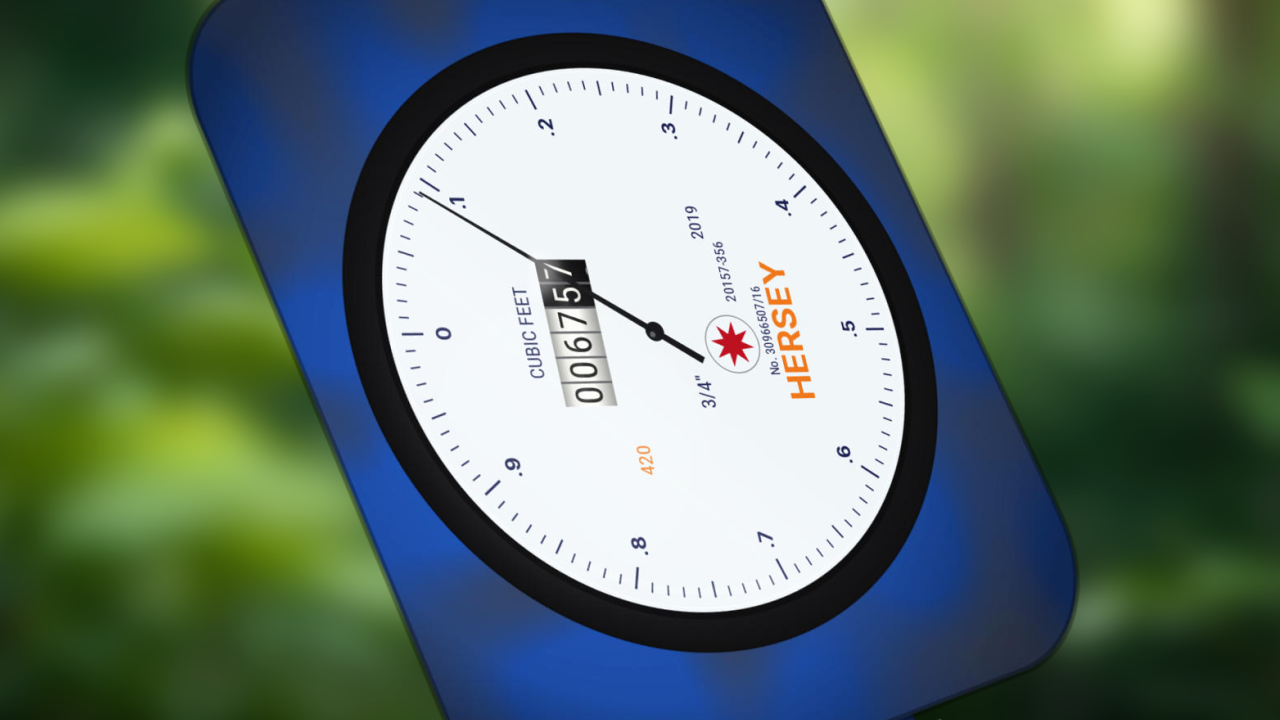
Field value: {"value": 6757.09, "unit": "ft³"}
